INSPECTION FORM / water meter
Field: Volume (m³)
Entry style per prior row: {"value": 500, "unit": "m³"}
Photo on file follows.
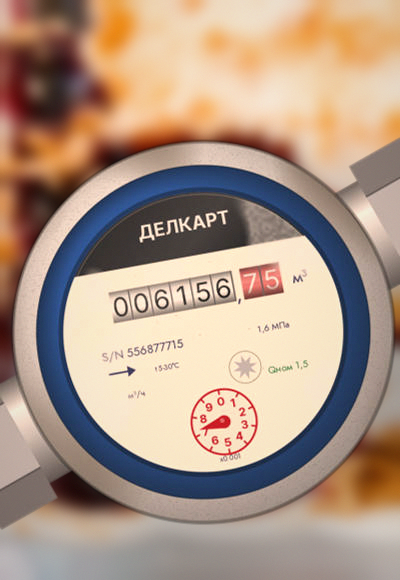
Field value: {"value": 6156.757, "unit": "m³"}
